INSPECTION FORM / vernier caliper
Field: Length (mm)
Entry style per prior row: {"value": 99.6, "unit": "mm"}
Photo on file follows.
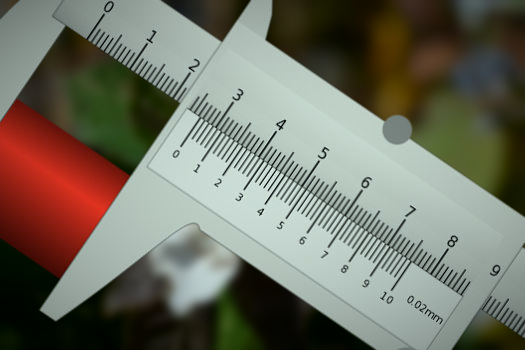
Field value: {"value": 26.5, "unit": "mm"}
